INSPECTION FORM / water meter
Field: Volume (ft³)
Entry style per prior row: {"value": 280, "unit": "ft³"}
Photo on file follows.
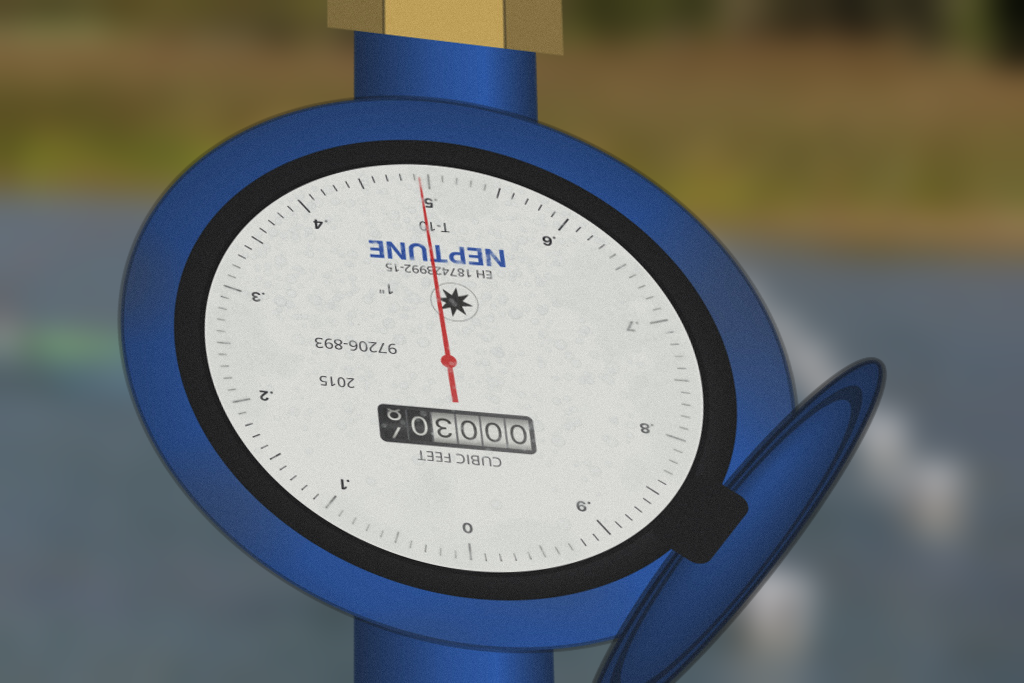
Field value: {"value": 307.49, "unit": "ft³"}
